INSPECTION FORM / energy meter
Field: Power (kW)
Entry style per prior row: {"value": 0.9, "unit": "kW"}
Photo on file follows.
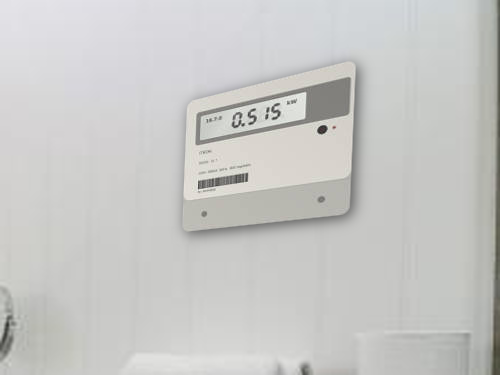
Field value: {"value": 0.515, "unit": "kW"}
